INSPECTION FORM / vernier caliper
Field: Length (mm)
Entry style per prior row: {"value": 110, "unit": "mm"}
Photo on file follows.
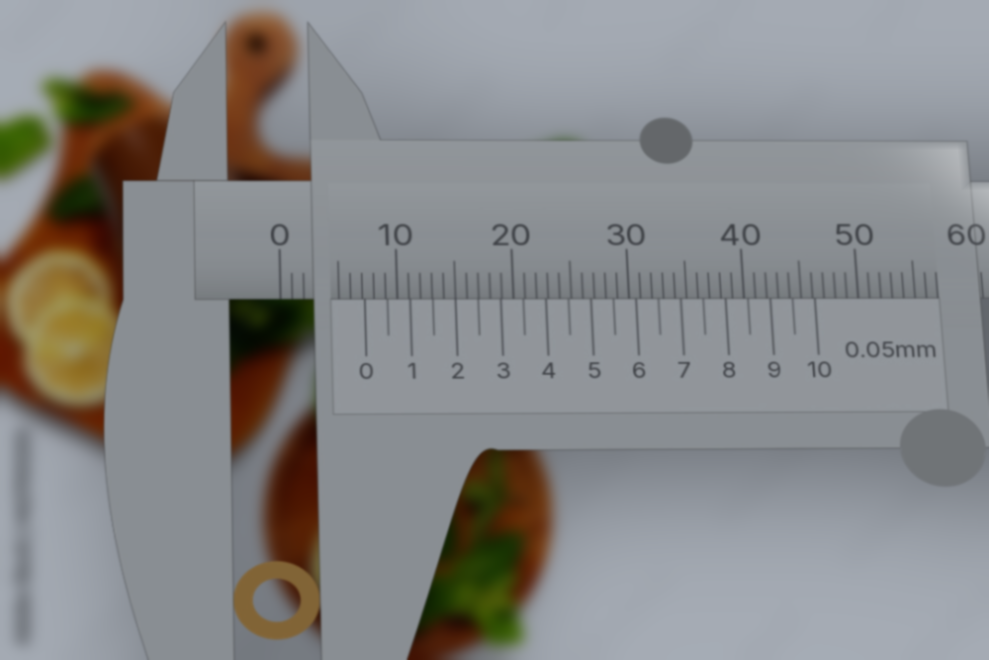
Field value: {"value": 7.2, "unit": "mm"}
